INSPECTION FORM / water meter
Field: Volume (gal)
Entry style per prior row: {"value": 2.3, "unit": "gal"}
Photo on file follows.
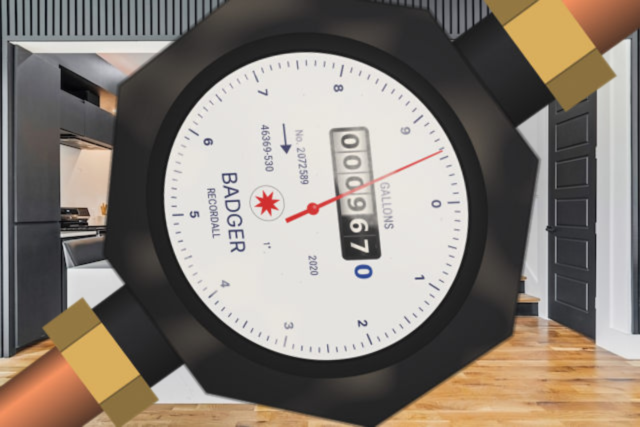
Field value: {"value": 9669.4, "unit": "gal"}
